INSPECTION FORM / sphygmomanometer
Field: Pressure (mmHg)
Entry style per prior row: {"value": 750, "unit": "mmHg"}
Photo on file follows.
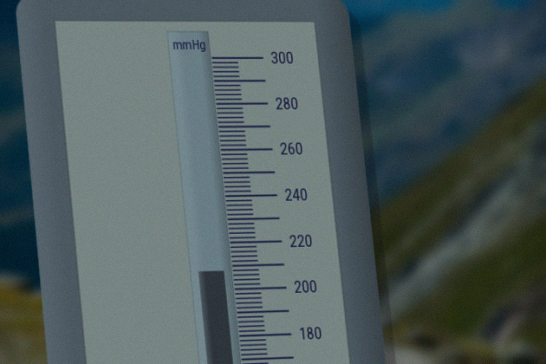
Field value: {"value": 208, "unit": "mmHg"}
